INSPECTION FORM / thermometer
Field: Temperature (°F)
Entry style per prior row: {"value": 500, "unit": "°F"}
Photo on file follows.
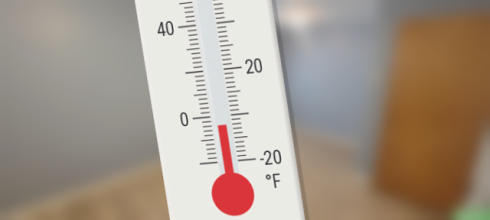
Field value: {"value": -4, "unit": "°F"}
